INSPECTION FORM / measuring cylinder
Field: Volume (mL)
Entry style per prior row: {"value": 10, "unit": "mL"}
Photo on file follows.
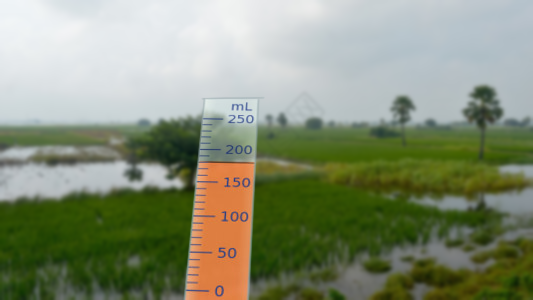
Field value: {"value": 180, "unit": "mL"}
